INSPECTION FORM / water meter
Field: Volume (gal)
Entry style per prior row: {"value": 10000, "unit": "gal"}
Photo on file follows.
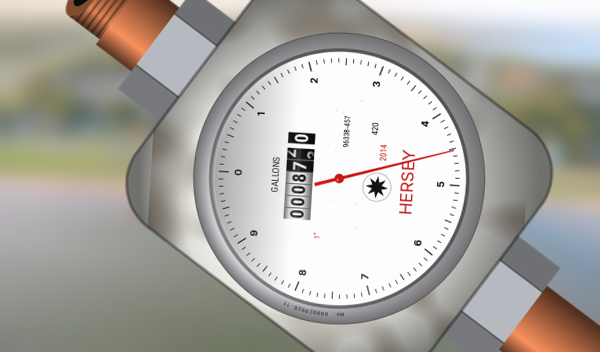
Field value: {"value": 8724.5, "unit": "gal"}
